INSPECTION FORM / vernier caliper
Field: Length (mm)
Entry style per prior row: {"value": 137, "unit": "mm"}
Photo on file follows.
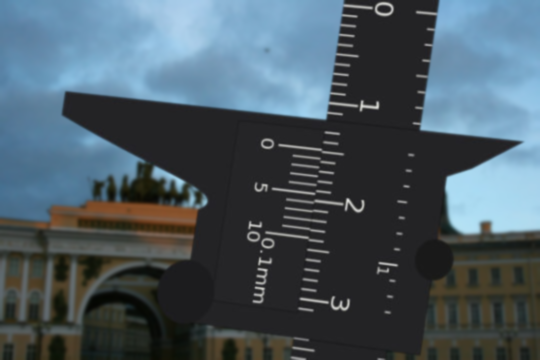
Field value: {"value": 14.8, "unit": "mm"}
